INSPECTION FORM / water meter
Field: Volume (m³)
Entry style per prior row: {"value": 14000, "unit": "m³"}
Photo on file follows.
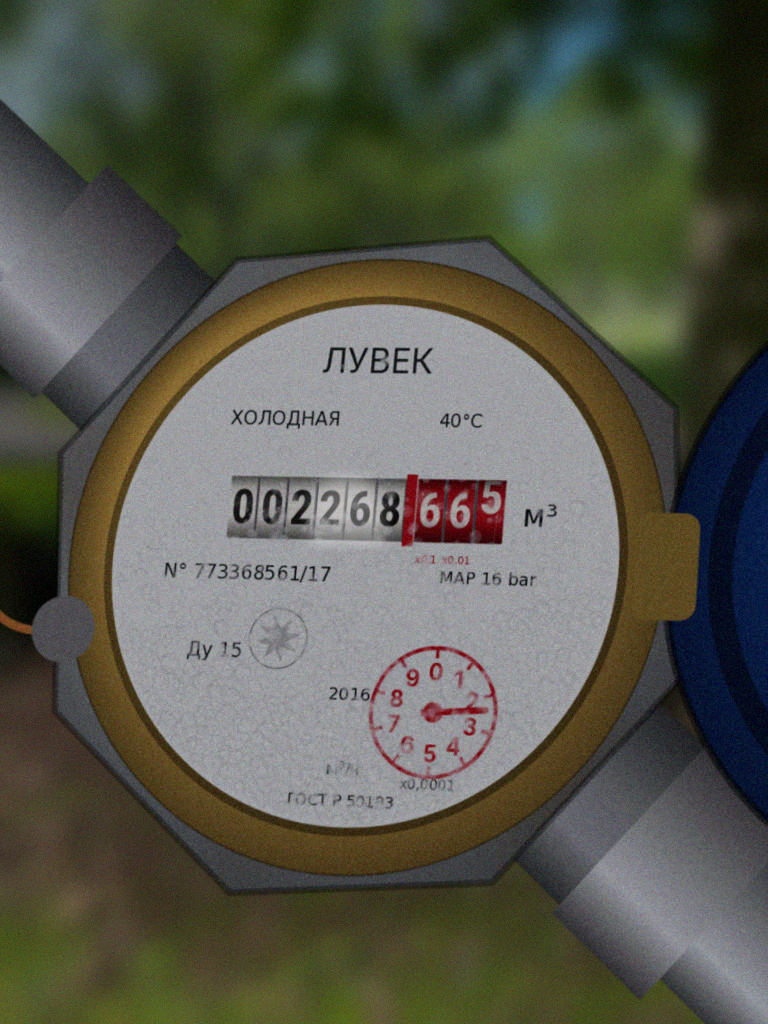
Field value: {"value": 2268.6652, "unit": "m³"}
